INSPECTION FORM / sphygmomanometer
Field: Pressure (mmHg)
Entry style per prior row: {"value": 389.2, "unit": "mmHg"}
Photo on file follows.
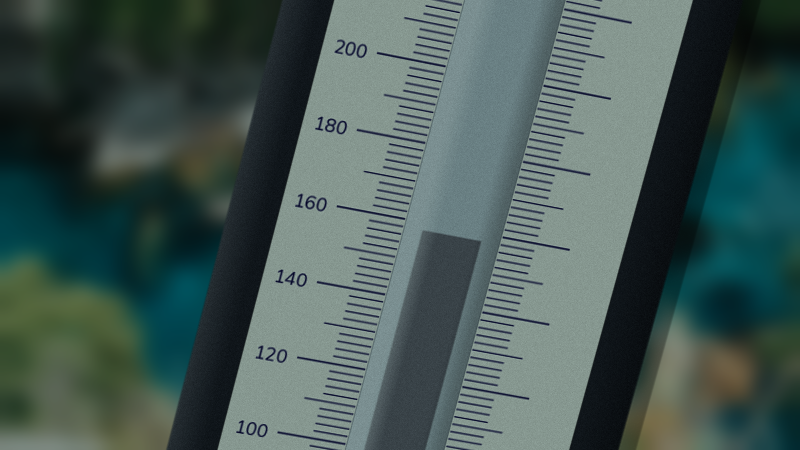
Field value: {"value": 158, "unit": "mmHg"}
